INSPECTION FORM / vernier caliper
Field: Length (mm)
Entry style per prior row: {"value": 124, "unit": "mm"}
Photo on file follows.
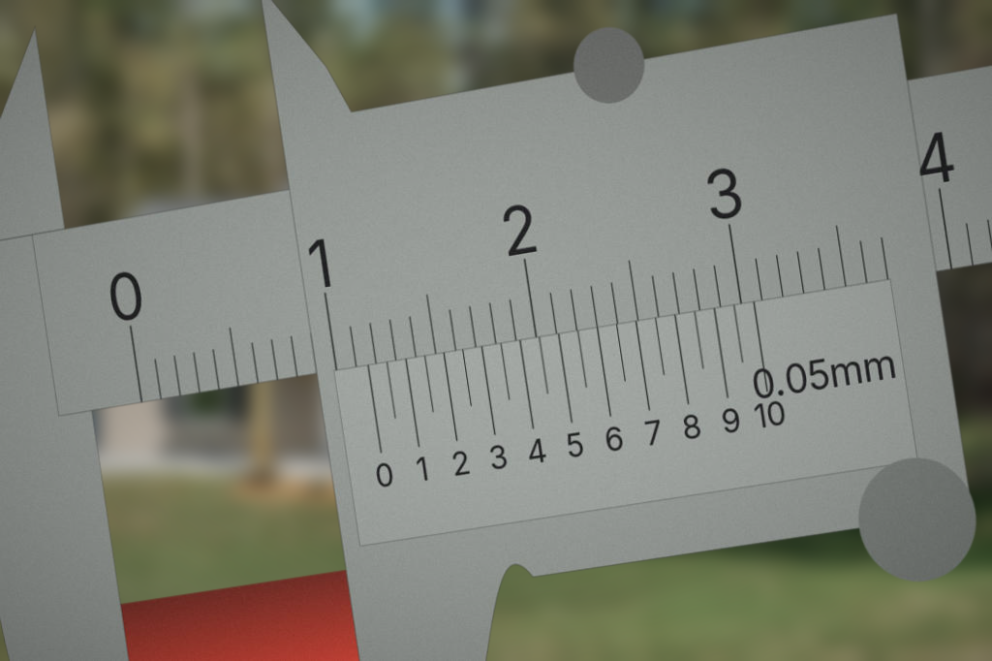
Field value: {"value": 11.6, "unit": "mm"}
